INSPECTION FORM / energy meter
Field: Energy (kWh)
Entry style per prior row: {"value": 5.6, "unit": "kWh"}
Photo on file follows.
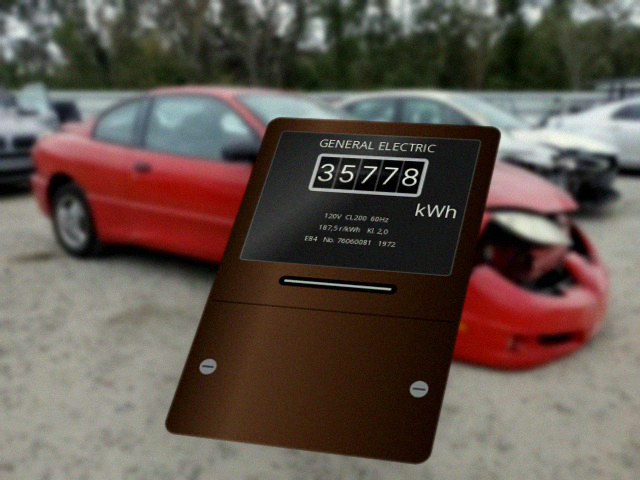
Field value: {"value": 35778, "unit": "kWh"}
